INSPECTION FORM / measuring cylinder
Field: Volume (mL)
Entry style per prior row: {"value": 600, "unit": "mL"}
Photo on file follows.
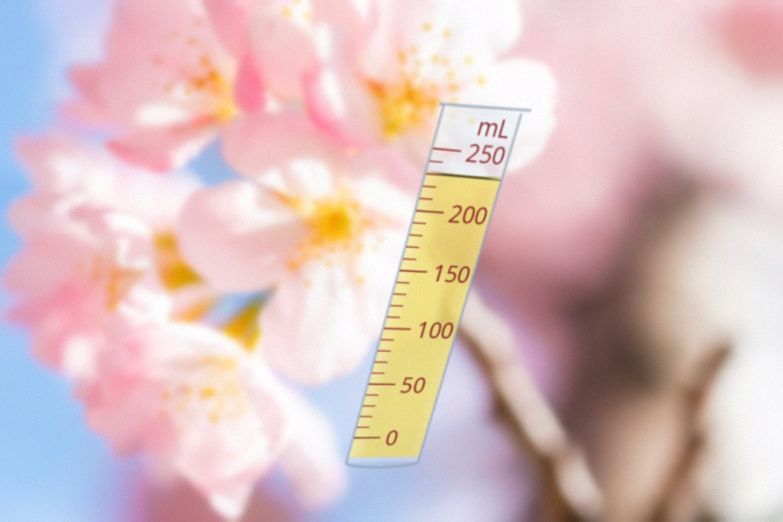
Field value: {"value": 230, "unit": "mL"}
